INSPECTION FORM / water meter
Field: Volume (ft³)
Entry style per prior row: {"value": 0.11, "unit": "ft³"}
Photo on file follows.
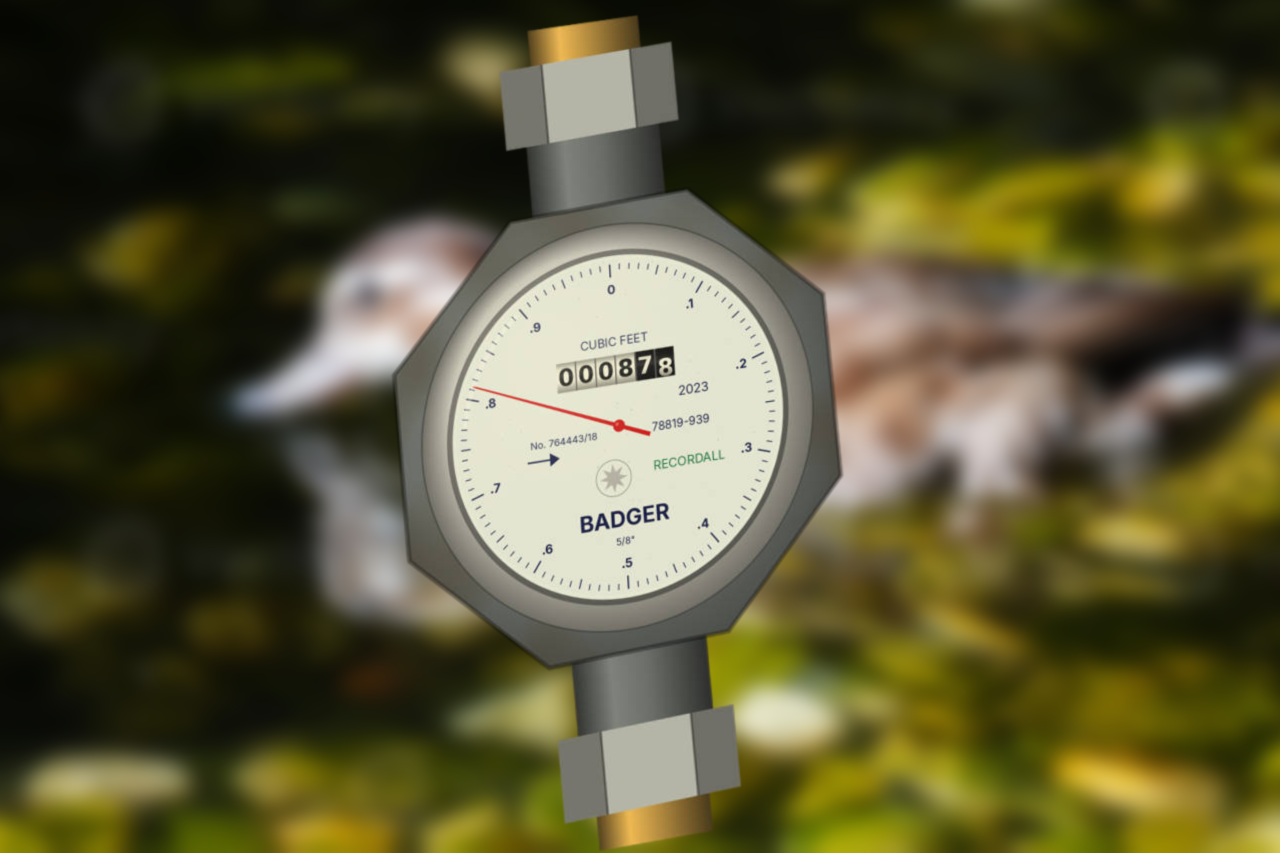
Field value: {"value": 877.81, "unit": "ft³"}
